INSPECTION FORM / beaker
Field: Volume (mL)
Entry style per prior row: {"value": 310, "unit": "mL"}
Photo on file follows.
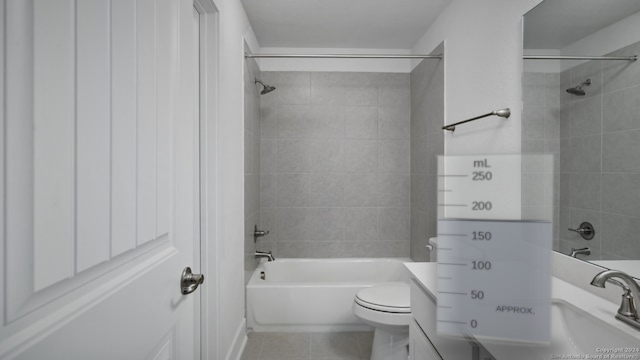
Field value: {"value": 175, "unit": "mL"}
